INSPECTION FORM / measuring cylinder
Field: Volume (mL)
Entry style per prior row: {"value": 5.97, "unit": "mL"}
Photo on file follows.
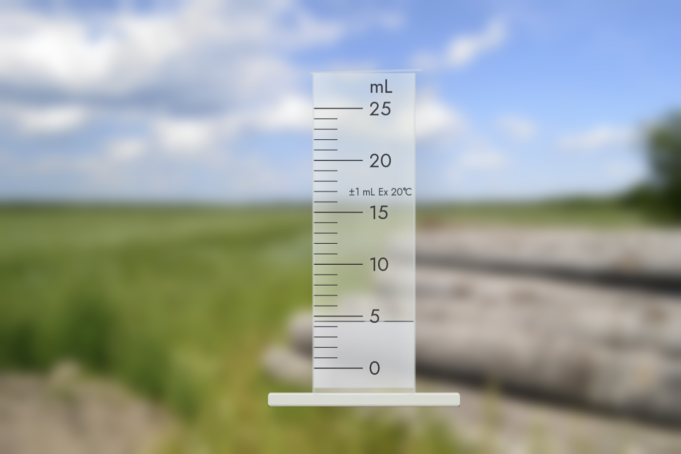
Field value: {"value": 4.5, "unit": "mL"}
